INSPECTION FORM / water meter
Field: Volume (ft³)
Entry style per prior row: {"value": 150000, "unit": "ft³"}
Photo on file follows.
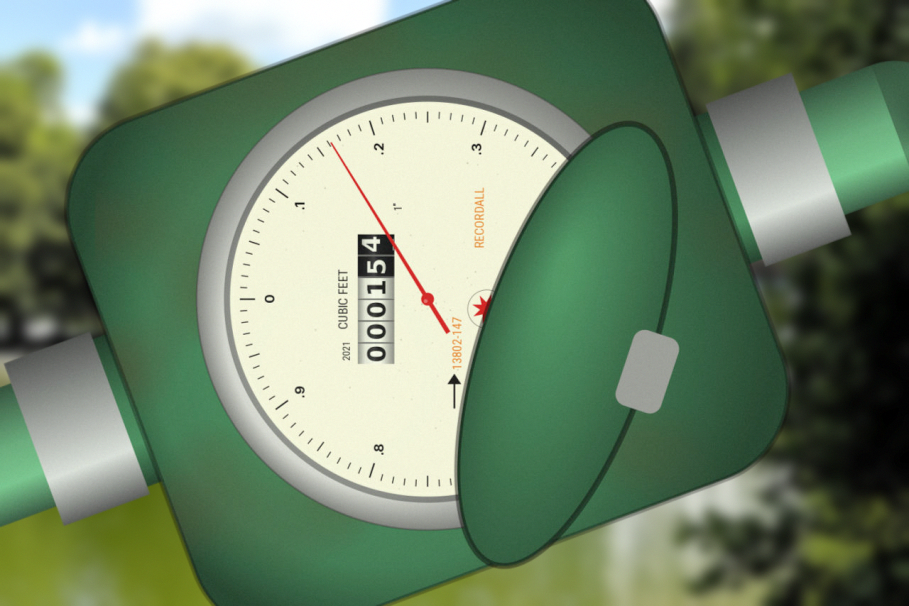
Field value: {"value": 154.16, "unit": "ft³"}
